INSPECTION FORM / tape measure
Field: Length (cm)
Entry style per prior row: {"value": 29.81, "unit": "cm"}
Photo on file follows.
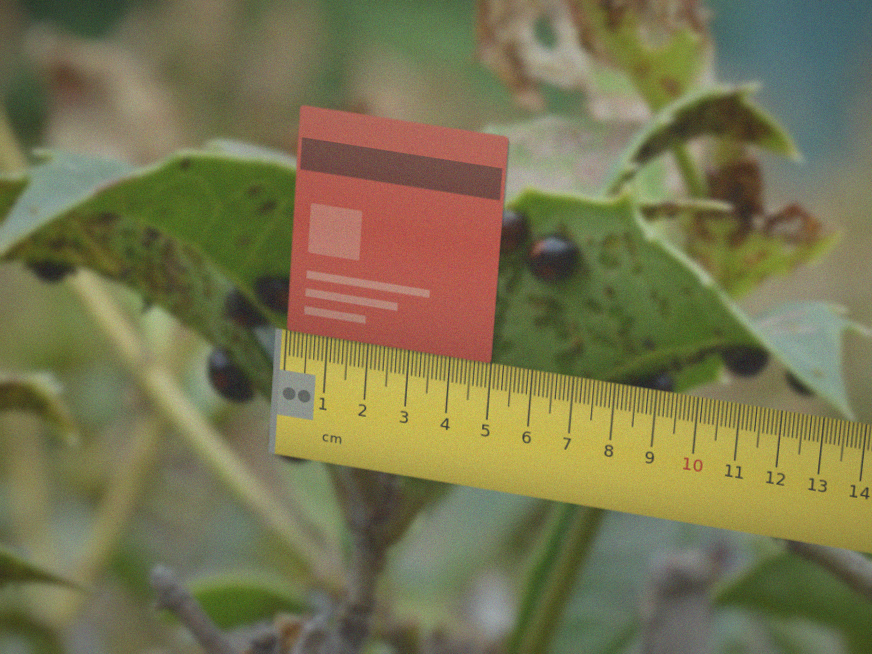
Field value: {"value": 5, "unit": "cm"}
